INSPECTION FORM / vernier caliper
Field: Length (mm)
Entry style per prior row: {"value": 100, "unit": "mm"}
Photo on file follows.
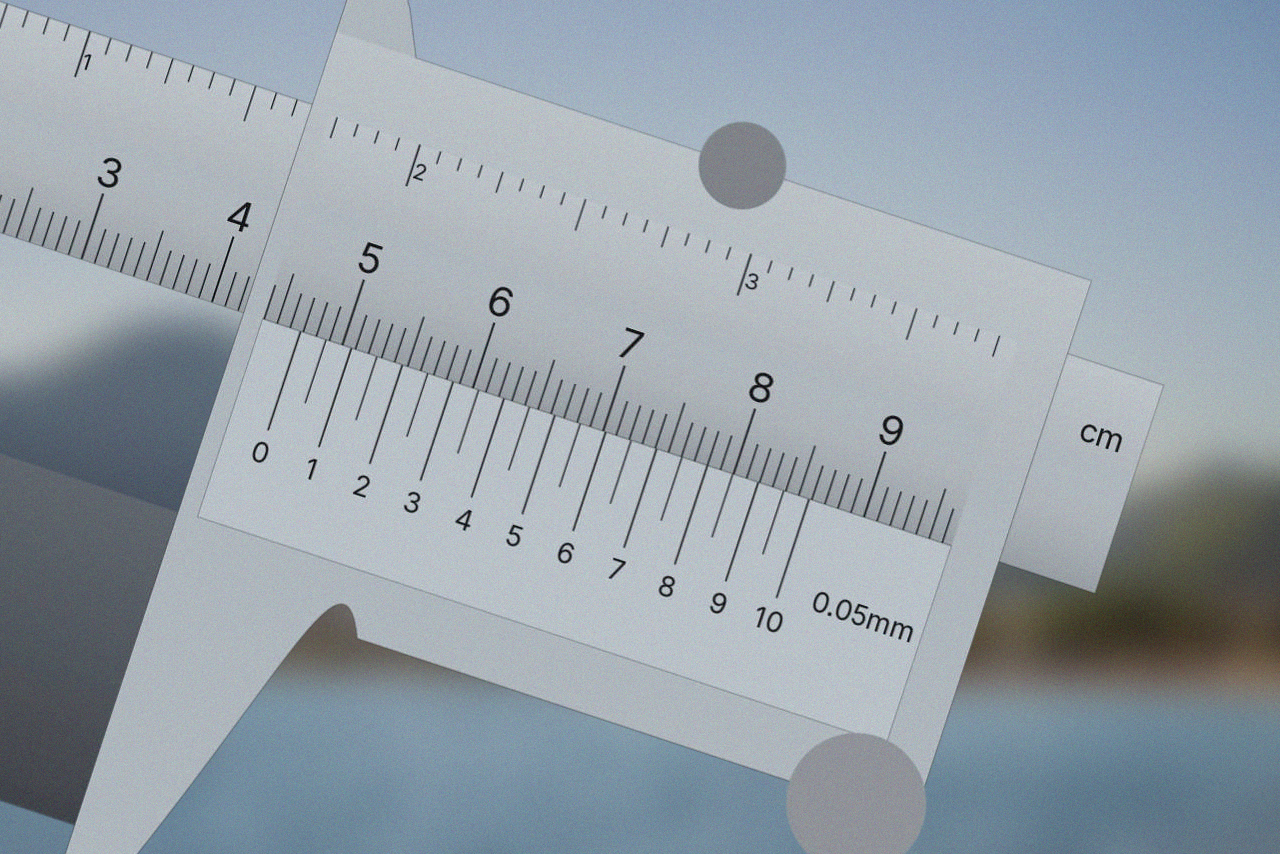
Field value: {"value": 46.8, "unit": "mm"}
